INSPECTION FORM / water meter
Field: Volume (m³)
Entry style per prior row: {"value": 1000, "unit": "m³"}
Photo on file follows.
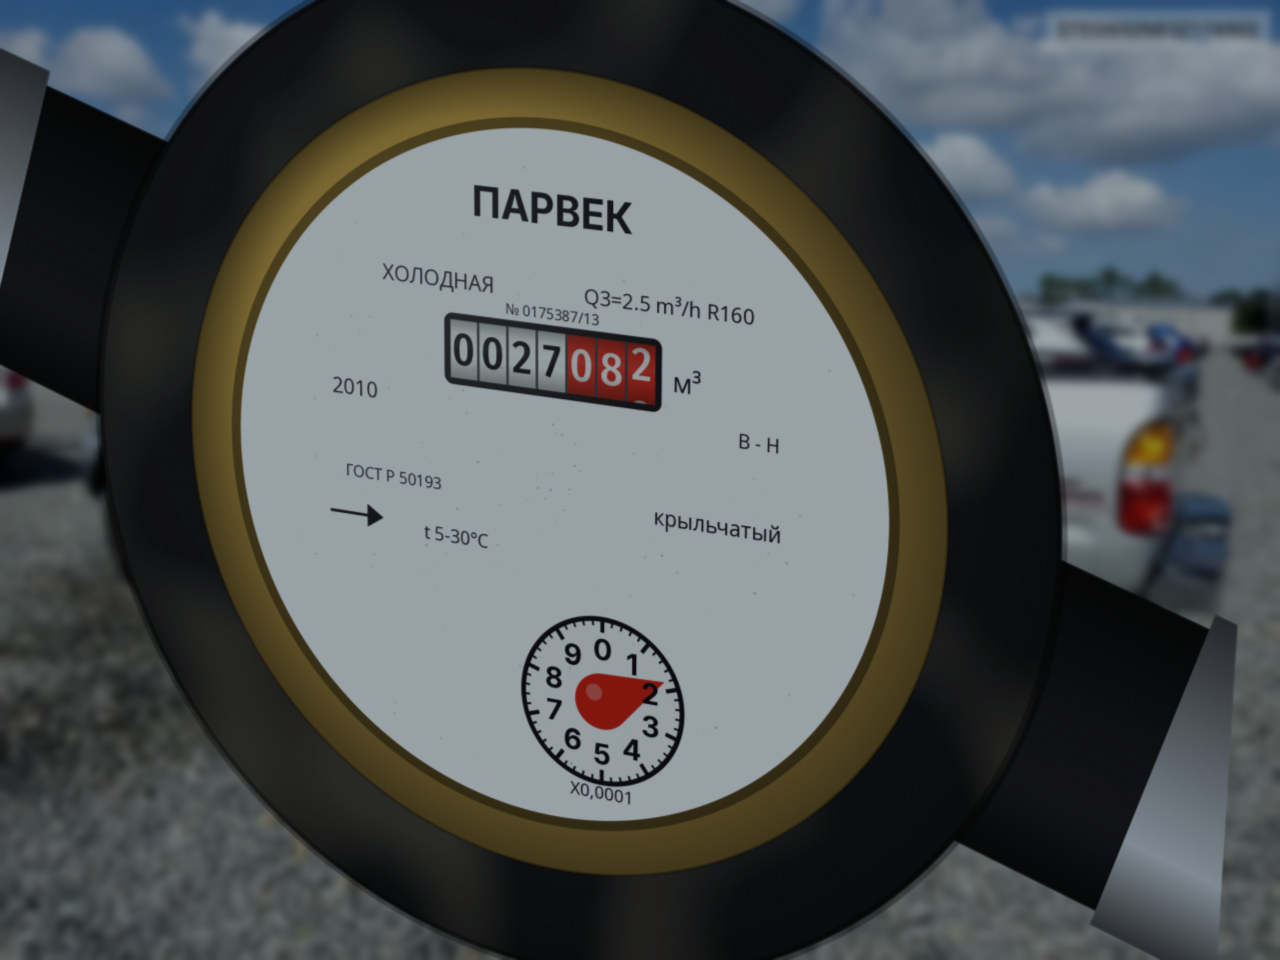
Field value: {"value": 27.0821, "unit": "m³"}
